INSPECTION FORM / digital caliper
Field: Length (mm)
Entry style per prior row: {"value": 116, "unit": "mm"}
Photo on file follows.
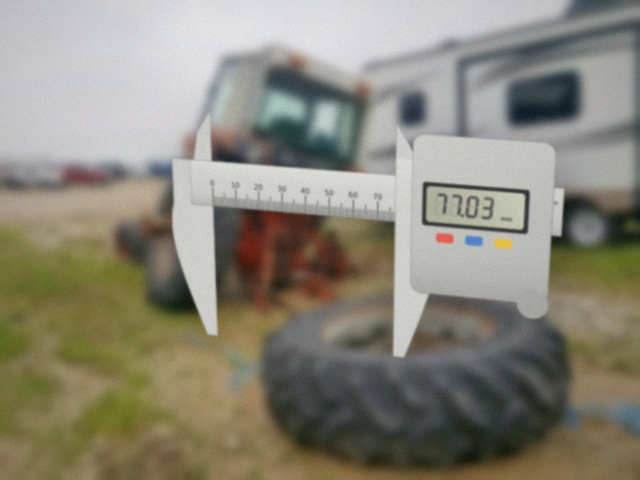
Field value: {"value": 77.03, "unit": "mm"}
